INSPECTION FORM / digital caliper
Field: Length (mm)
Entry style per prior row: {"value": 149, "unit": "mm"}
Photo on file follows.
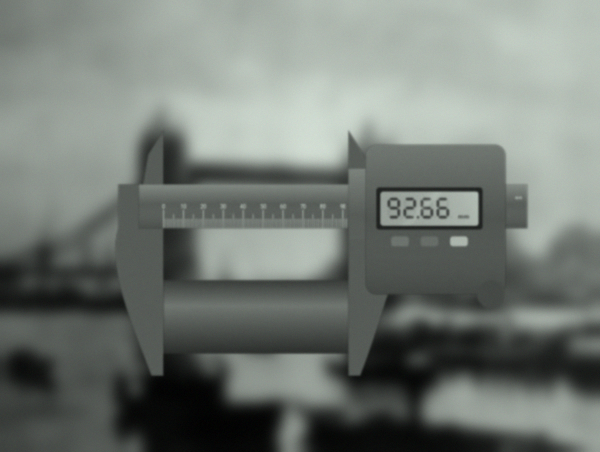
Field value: {"value": 92.66, "unit": "mm"}
